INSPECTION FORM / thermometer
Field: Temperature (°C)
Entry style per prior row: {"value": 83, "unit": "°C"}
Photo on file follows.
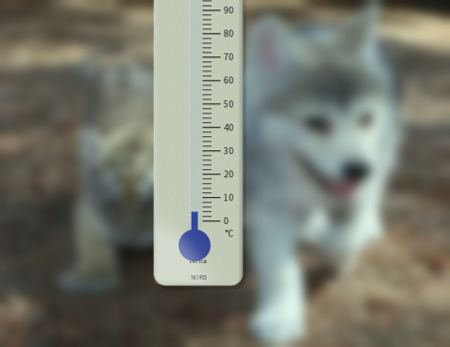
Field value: {"value": 4, "unit": "°C"}
